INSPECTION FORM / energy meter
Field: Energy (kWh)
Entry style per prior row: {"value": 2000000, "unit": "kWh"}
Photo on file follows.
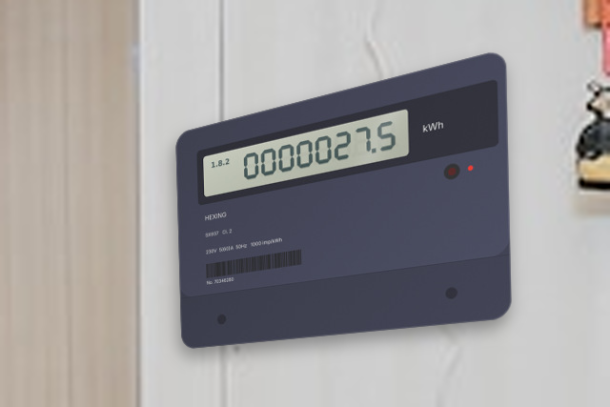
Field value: {"value": 27.5, "unit": "kWh"}
